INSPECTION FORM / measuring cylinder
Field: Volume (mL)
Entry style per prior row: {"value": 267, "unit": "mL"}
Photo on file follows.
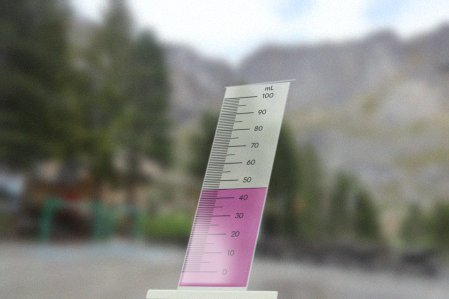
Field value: {"value": 45, "unit": "mL"}
